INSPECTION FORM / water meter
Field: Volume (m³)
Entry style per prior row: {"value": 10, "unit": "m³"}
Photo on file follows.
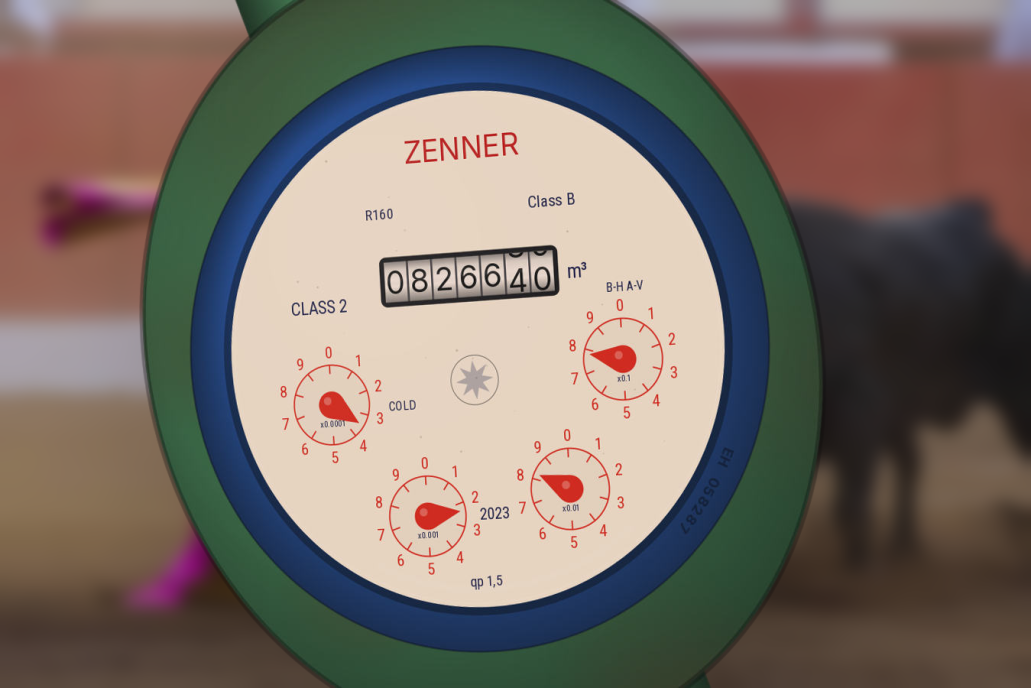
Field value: {"value": 826639.7823, "unit": "m³"}
